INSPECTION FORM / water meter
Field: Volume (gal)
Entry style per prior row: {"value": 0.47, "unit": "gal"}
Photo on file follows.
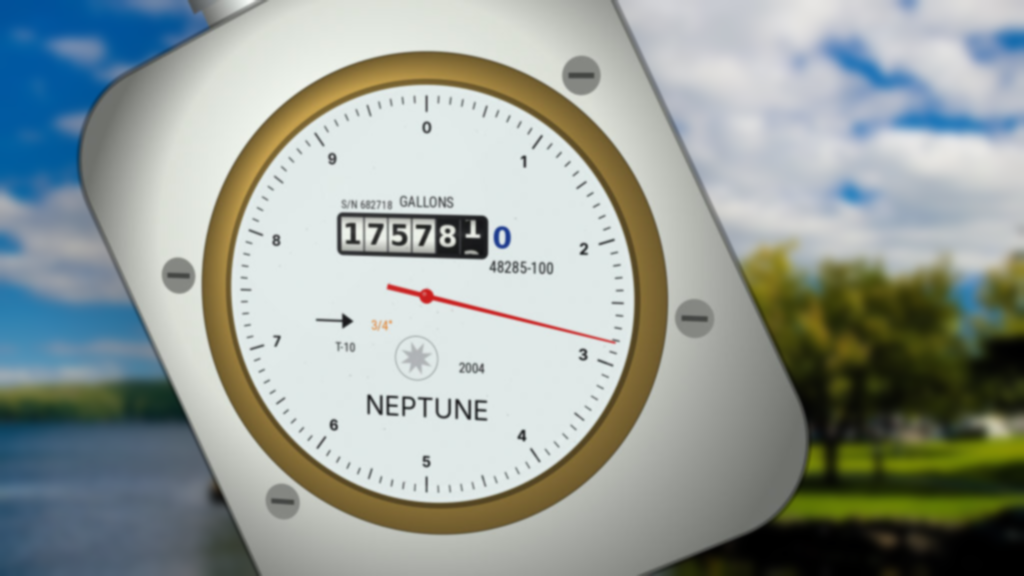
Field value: {"value": 1757812.8, "unit": "gal"}
